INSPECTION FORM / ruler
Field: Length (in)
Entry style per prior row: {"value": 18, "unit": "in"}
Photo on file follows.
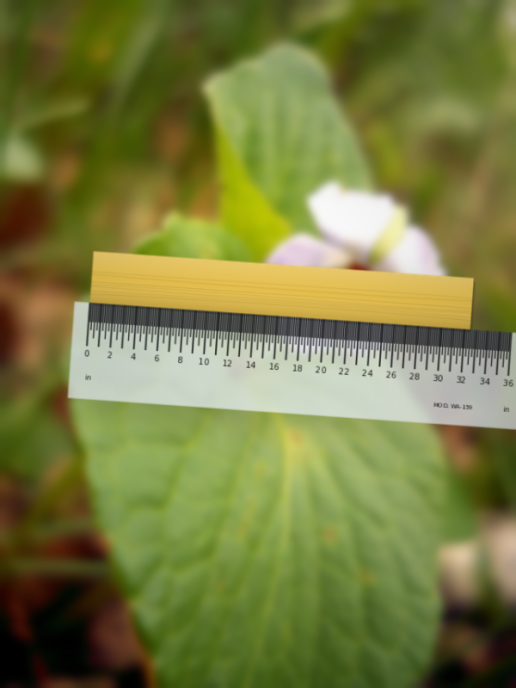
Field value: {"value": 32.5, "unit": "in"}
